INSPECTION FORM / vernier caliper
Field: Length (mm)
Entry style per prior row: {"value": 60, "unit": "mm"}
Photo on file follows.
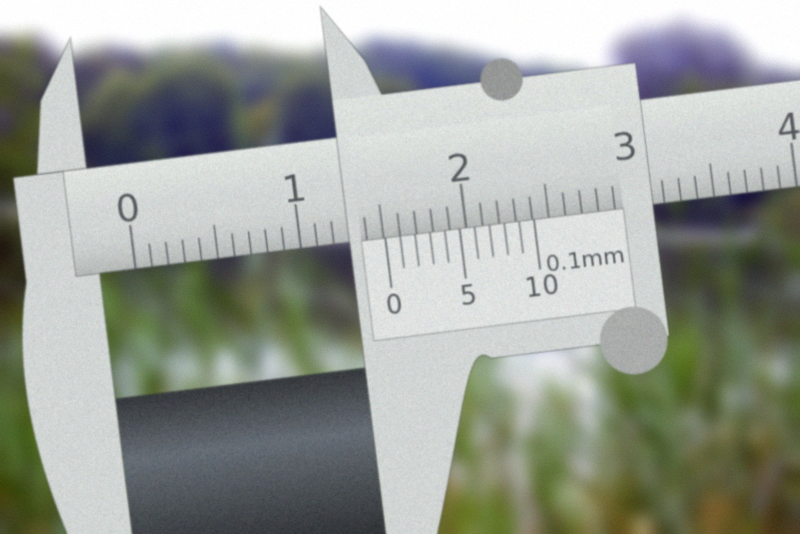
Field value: {"value": 15.1, "unit": "mm"}
